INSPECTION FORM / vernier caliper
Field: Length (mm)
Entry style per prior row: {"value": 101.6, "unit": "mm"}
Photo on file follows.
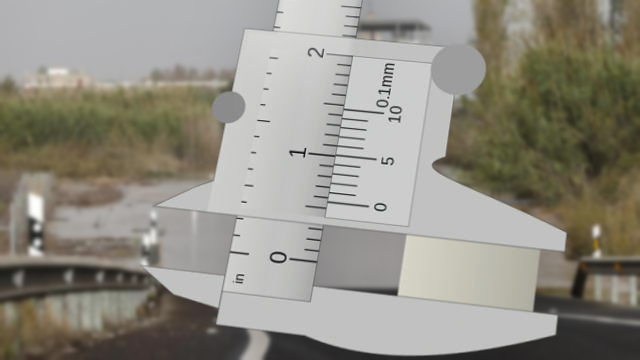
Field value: {"value": 5.6, "unit": "mm"}
